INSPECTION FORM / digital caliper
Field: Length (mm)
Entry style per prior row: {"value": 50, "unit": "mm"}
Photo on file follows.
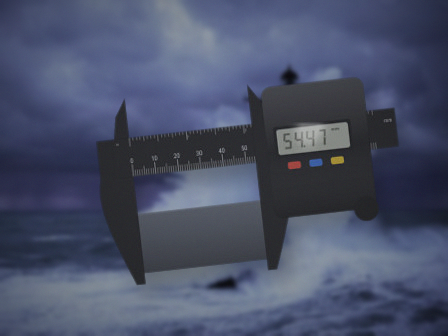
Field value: {"value": 54.47, "unit": "mm"}
